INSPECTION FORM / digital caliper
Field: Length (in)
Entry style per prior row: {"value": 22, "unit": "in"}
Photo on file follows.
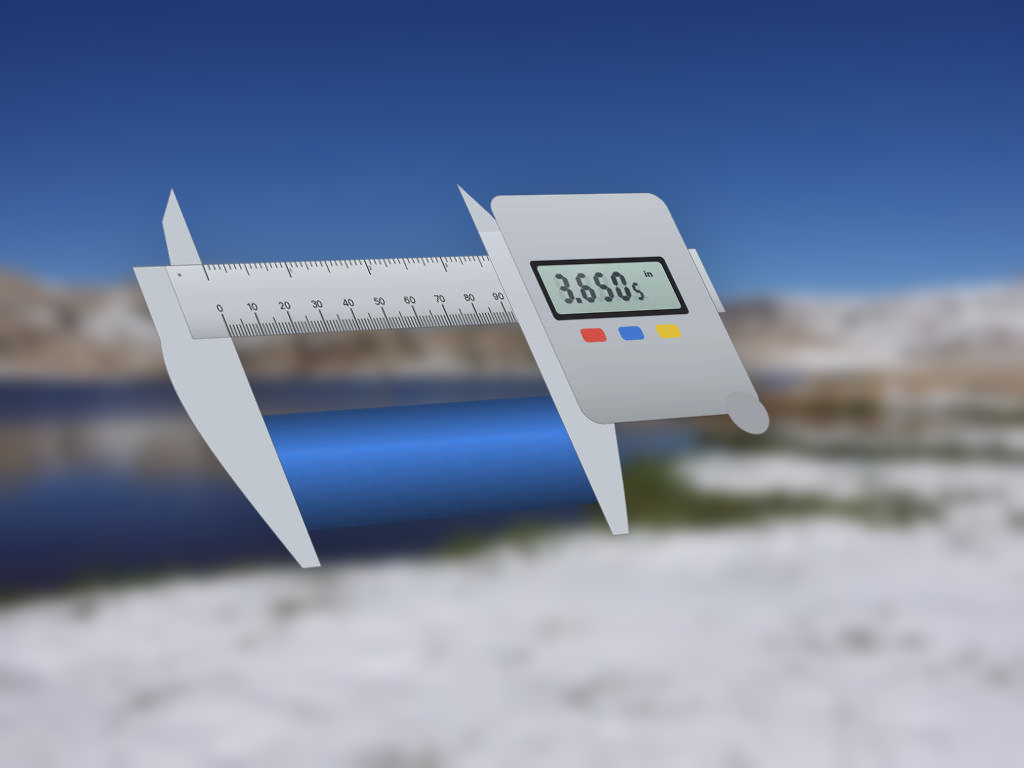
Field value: {"value": 3.6505, "unit": "in"}
